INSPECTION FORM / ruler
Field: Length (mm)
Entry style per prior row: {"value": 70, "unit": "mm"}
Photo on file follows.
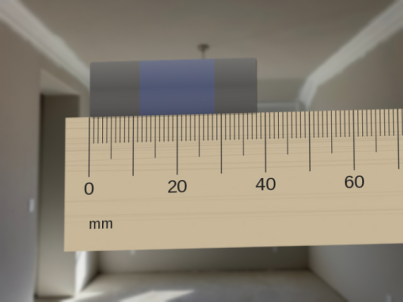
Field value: {"value": 38, "unit": "mm"}
